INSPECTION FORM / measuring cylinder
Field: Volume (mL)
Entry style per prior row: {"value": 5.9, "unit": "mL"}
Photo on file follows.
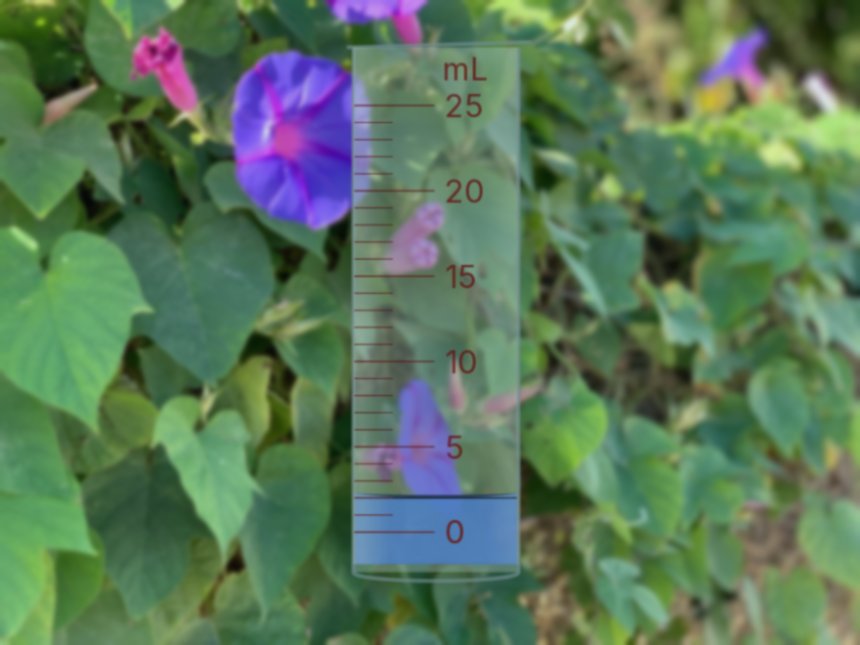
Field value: {"value": 2, "unit": "mL"}
